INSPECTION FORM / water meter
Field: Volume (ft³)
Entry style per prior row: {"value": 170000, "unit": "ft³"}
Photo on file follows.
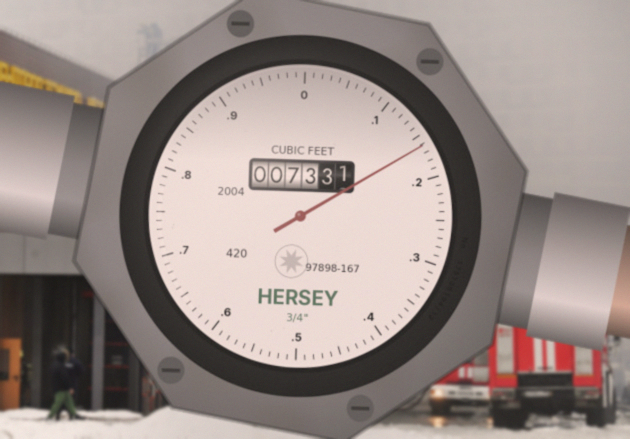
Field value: {"value": 7331.16, "unit": "ft³"}
